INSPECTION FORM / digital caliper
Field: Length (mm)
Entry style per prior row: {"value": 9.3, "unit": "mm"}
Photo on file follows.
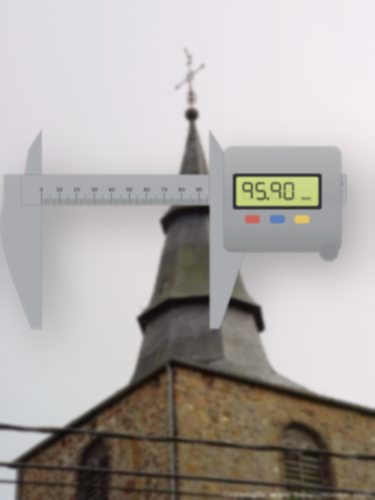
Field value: {"value": 95.90, "unit": "mm"}
